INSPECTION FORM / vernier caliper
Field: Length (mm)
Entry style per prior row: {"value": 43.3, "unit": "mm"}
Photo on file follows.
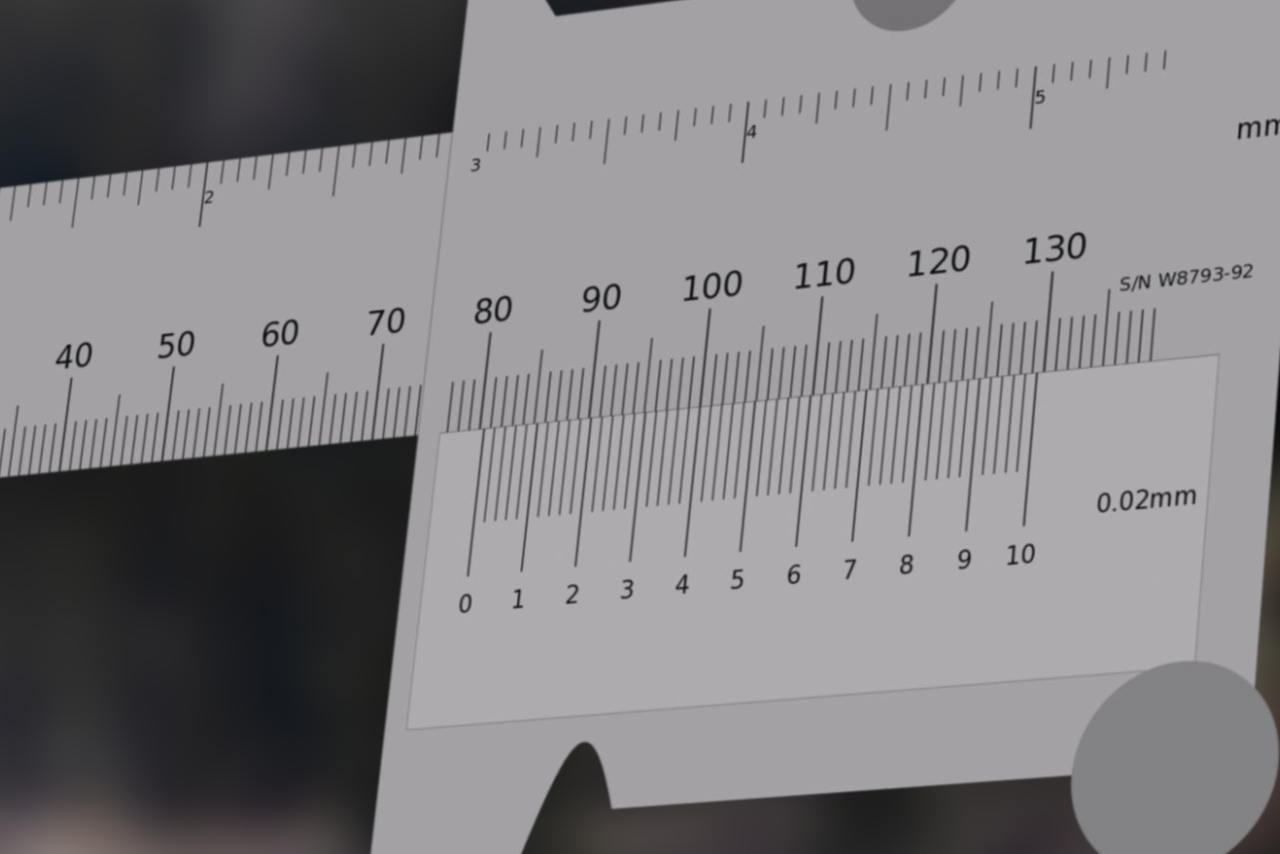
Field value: {"value": 80.4, "unit": "mm"}
